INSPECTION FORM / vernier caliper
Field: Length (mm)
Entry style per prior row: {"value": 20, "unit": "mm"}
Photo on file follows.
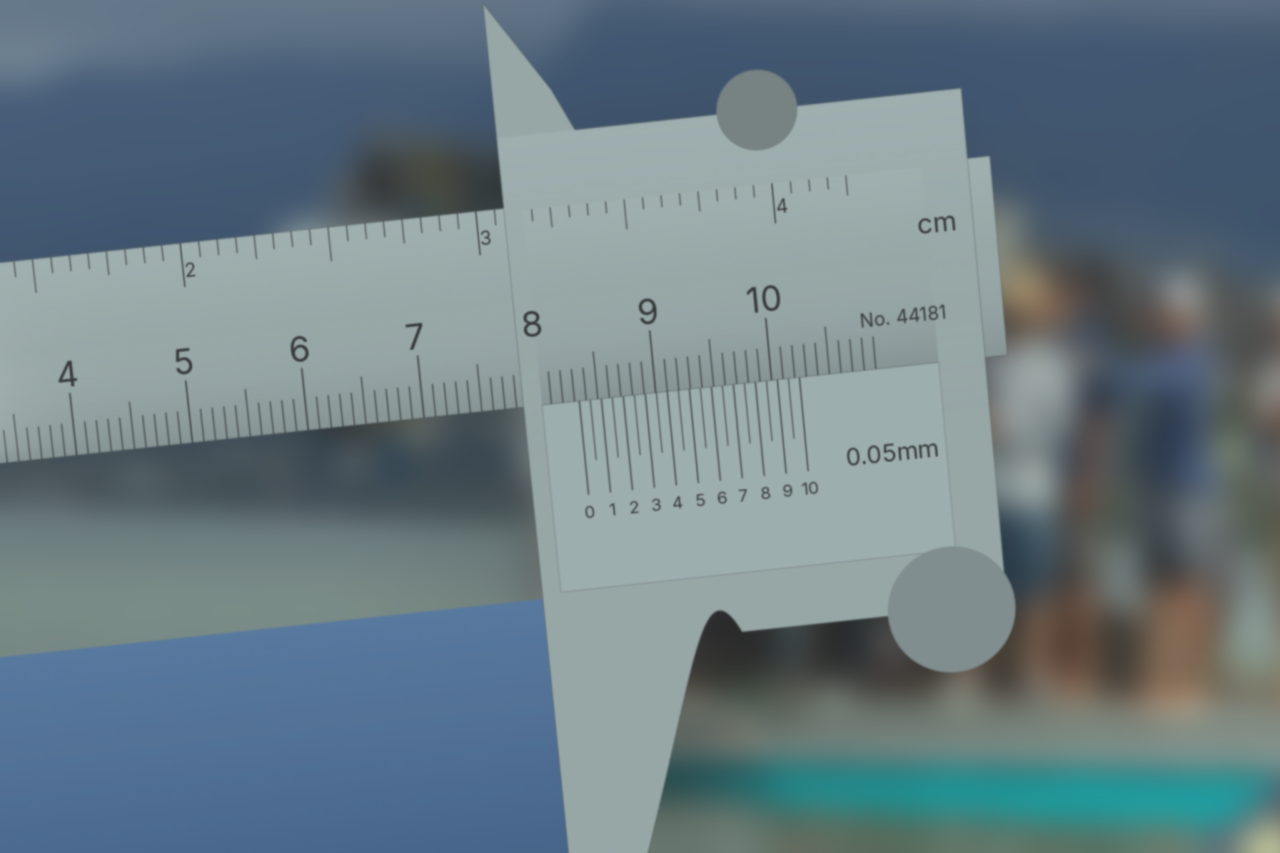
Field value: {"value": 83.4, "unit": "mm"}
